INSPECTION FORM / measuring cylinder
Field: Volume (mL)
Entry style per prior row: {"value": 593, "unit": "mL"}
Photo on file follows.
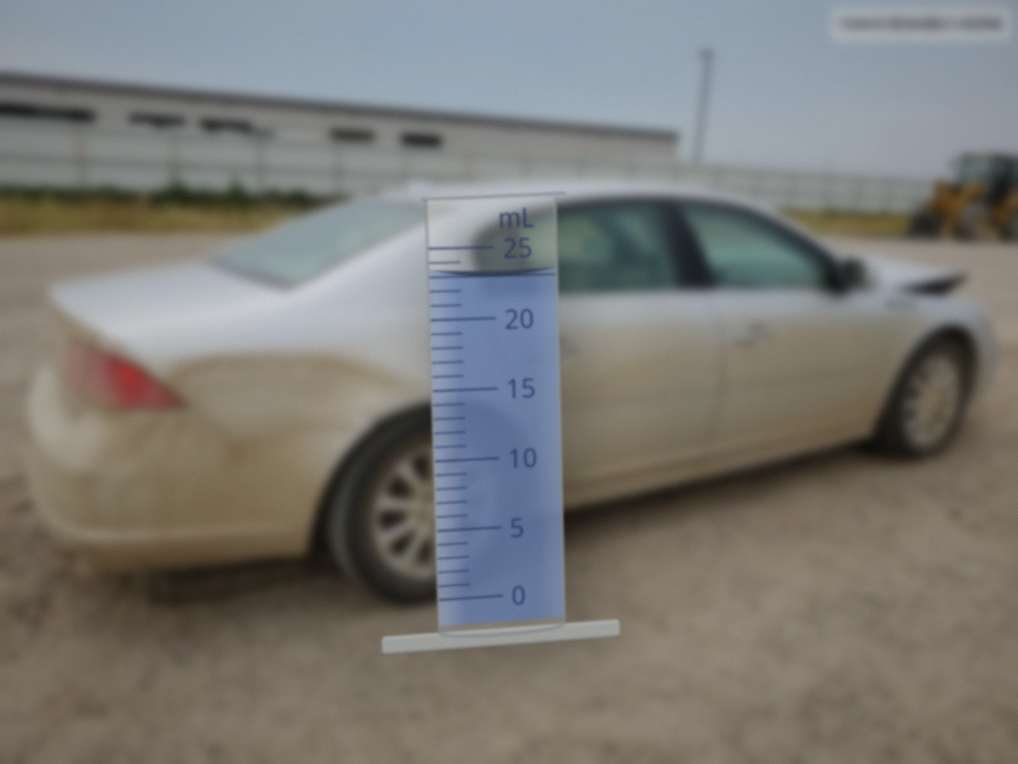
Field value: {"value": 23, "unit": "mL"}
